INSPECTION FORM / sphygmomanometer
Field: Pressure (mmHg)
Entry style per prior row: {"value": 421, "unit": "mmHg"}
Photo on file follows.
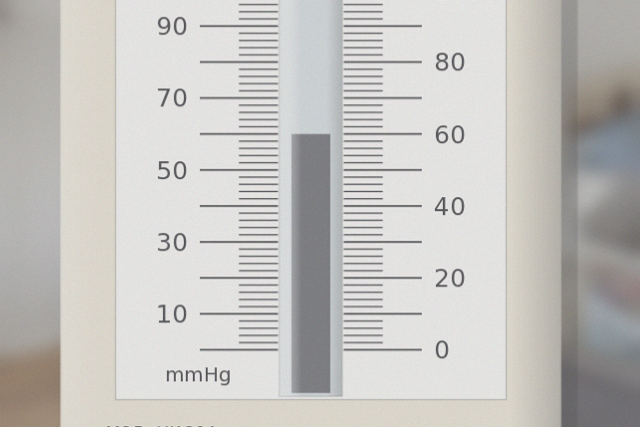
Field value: {"value": 60, "unit": "mmHg"}
